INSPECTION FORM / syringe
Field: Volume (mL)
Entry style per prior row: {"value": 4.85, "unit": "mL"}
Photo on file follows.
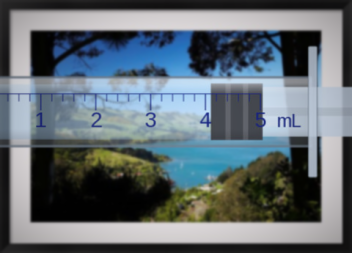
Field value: {"value": 4.1, "unit": "mL"}
